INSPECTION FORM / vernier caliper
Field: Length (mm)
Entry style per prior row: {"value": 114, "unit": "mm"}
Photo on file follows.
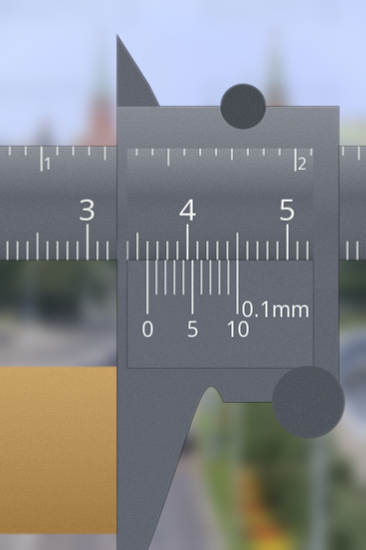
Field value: {"value": 36.0, "unit": "mm"}
